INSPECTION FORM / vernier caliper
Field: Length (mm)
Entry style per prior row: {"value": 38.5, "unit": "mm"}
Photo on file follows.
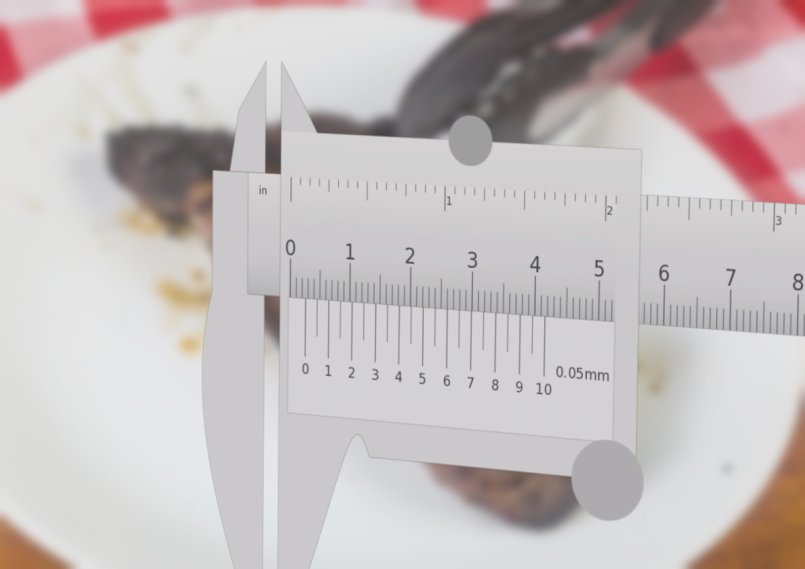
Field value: {"value": 2.6, "unit": "mm"}
